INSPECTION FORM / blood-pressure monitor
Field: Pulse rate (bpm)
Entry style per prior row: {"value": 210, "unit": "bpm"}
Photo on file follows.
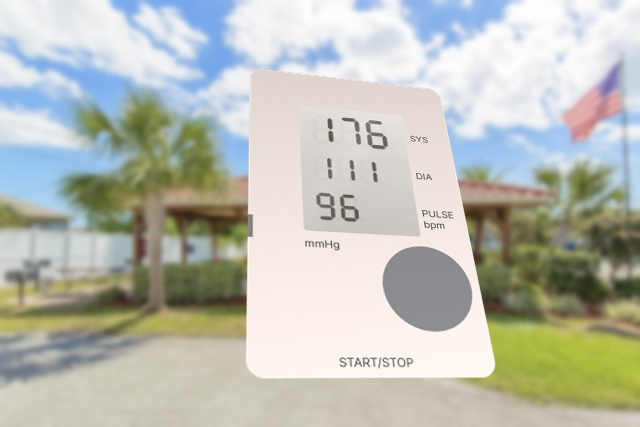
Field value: {"value": 96, "unit": "bpm"}
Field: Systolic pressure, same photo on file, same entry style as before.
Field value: {"value": 176, "unit": "mmHg"}
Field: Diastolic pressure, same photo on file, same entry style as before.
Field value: {"value": 111, "unit": "mmHg"}
